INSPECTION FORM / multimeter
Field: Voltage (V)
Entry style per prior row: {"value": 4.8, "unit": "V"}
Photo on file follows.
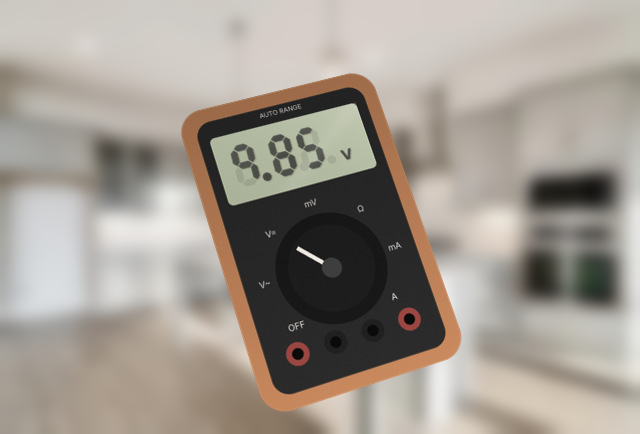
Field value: {"value": 9.85, "unit": "V"}
